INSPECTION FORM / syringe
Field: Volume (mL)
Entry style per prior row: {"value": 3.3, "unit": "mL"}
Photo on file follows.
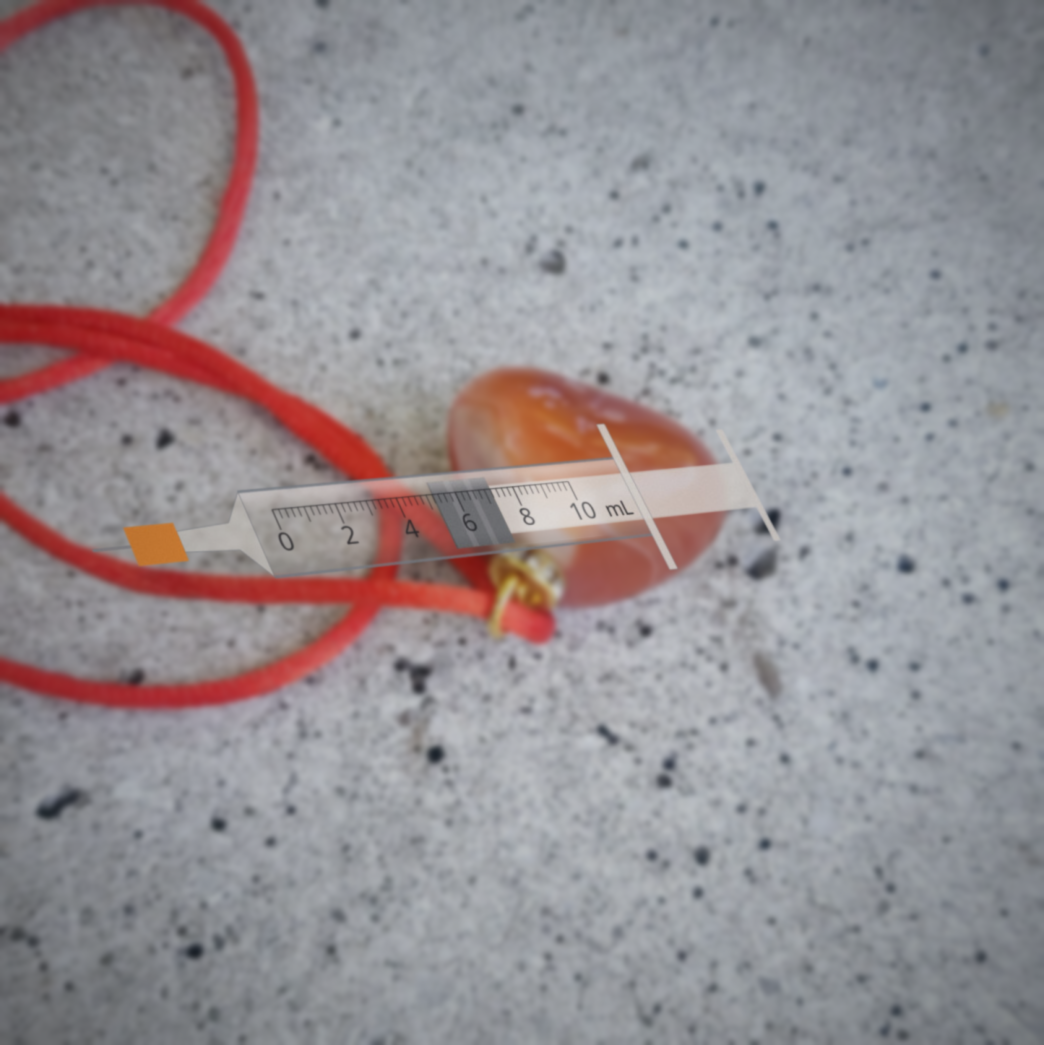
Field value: {"value": 5.2, "unit": "mL"}
